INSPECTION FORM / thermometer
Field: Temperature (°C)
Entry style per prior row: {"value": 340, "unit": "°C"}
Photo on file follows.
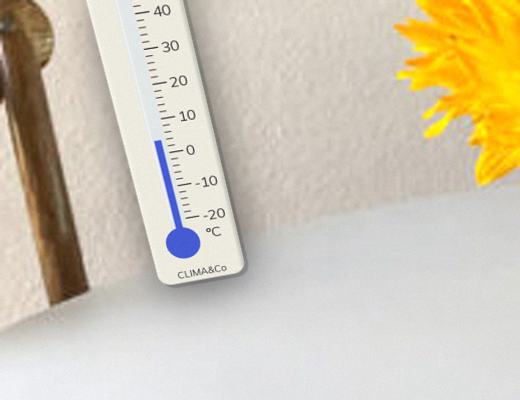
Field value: {"value": 4, "unit": "°C"}
